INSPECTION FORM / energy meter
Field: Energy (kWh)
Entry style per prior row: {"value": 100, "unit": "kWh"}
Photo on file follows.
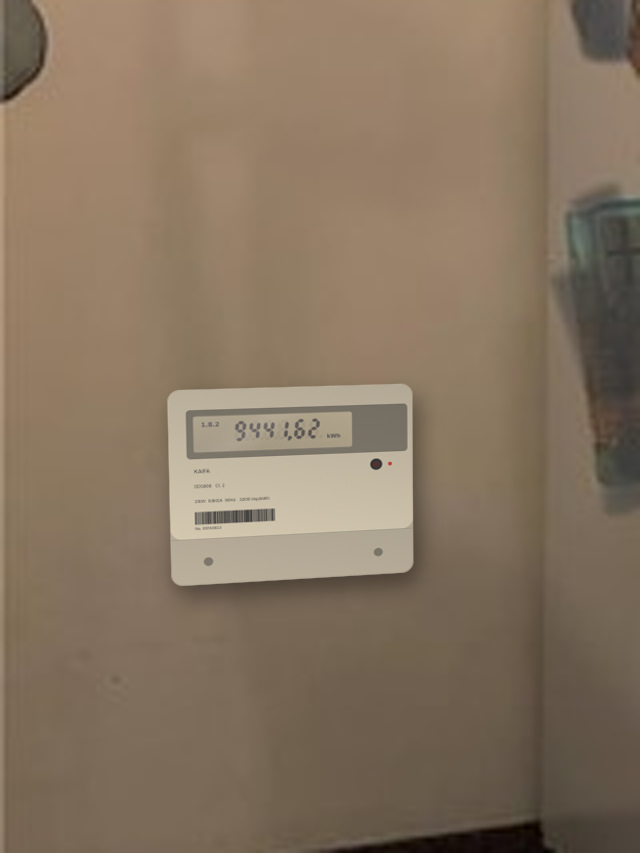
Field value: {"value": 9441.62, "unit": "kWh"}
